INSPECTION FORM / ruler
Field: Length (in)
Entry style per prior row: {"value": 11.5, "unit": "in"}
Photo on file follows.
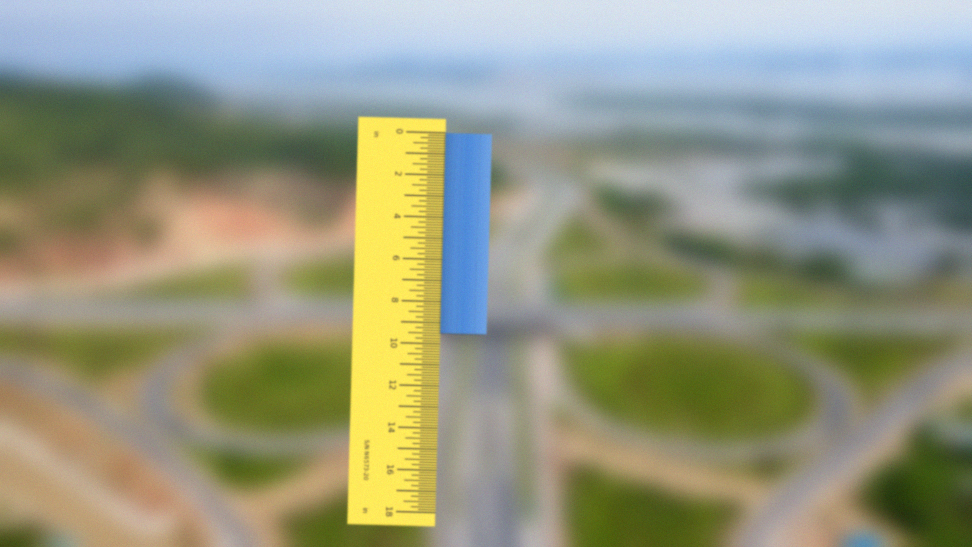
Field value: {"value": 9.5, "unit": "in"}
